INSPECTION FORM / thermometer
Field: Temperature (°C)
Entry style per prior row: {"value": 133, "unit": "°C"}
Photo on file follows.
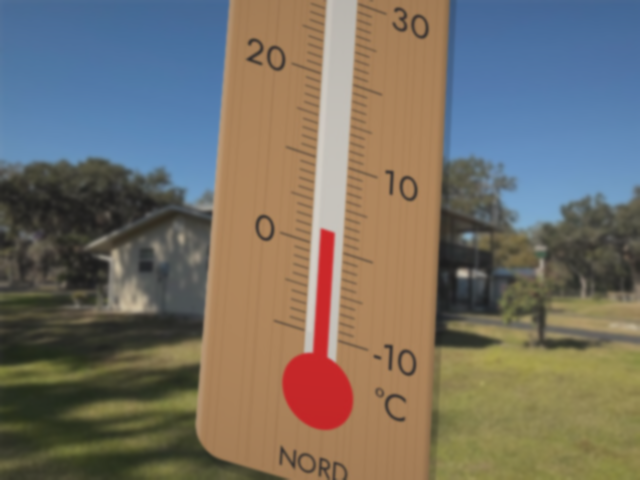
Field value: {"value": 2, "unit": "°C"}
